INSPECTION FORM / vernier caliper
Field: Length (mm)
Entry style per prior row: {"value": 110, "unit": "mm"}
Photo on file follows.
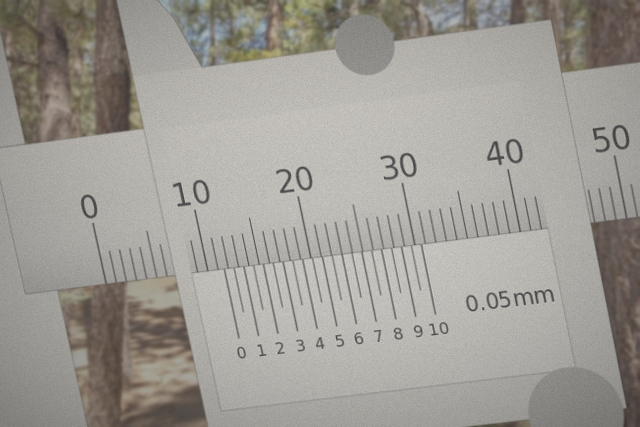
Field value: {"value": 11.6, "unit": "mm"}
